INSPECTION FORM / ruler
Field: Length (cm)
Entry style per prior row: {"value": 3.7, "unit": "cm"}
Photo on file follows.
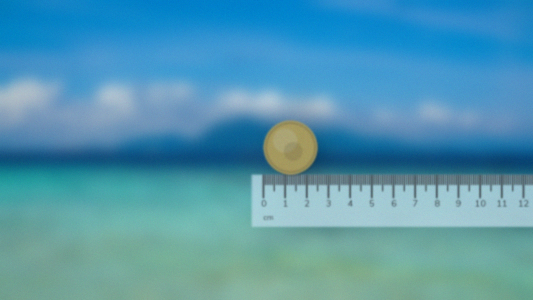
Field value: {"value": 2.5, "unit": "cm"}
